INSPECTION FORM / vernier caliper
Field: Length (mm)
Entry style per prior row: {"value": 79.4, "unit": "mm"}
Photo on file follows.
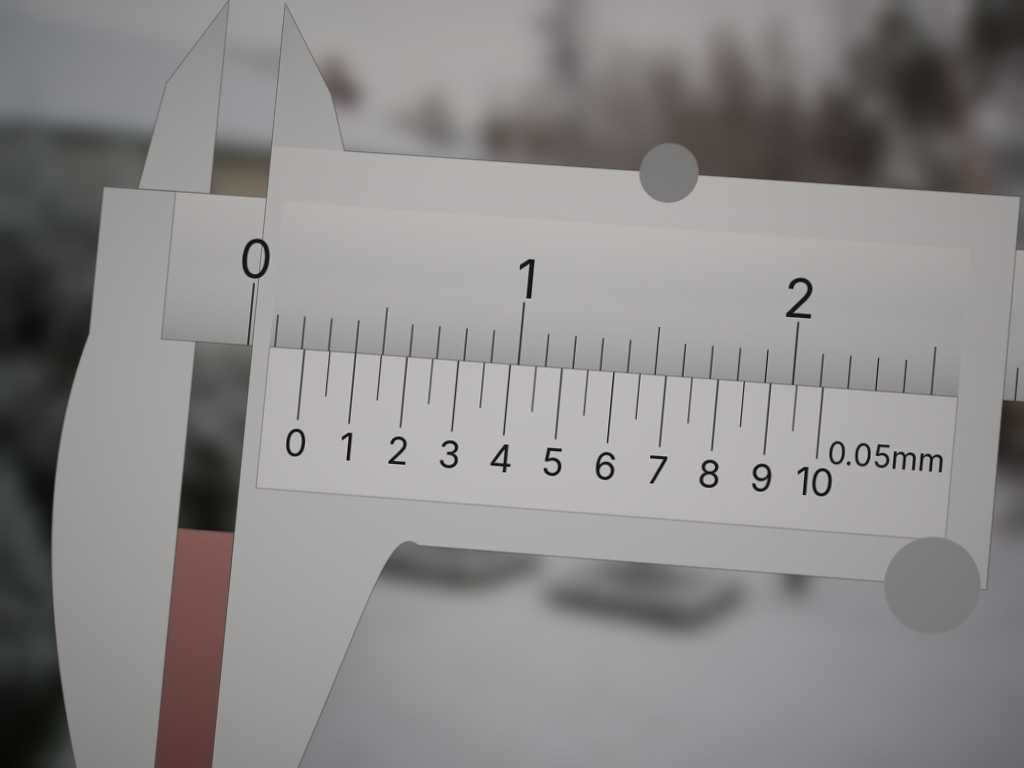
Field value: {"value": 2.10, "unit": "mm"}
